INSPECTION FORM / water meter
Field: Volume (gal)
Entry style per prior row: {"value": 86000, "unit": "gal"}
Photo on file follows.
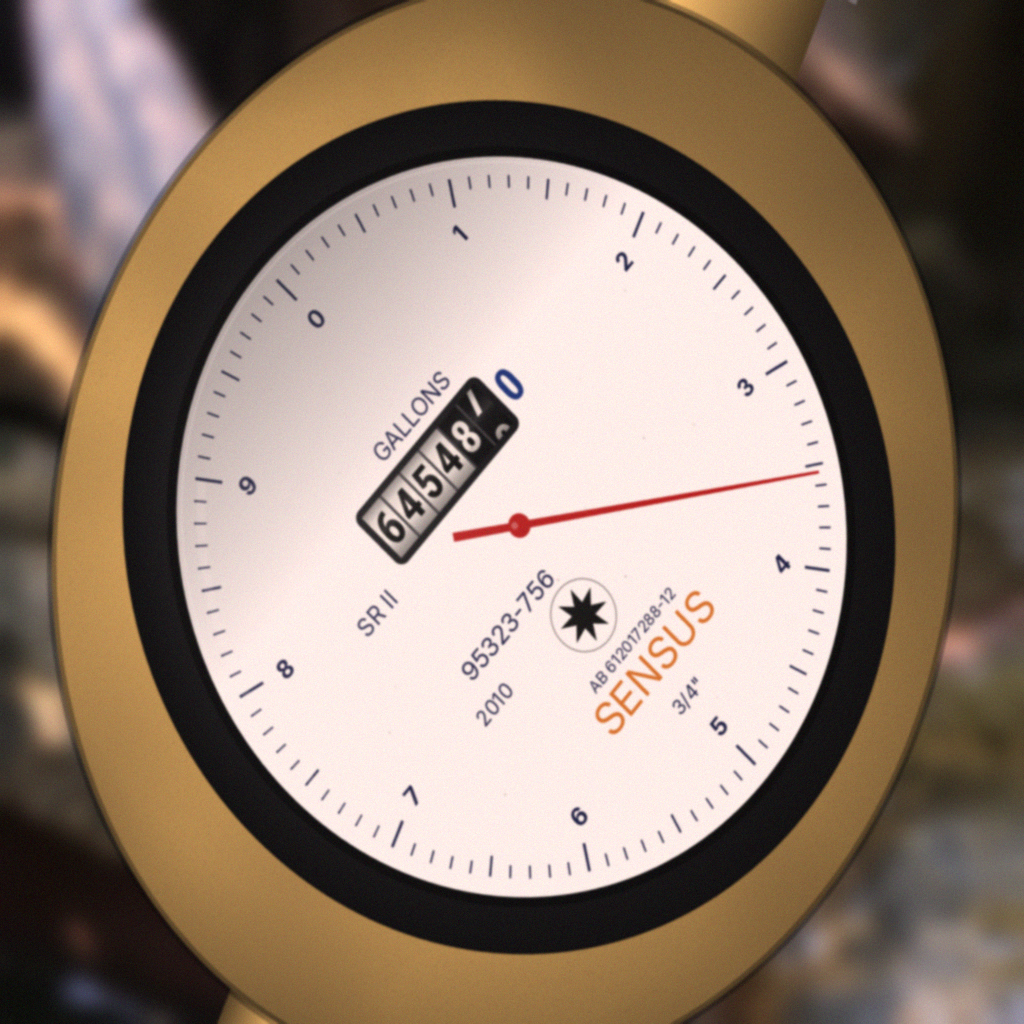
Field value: {"value": 6454873.5, "unit": "gal"}
